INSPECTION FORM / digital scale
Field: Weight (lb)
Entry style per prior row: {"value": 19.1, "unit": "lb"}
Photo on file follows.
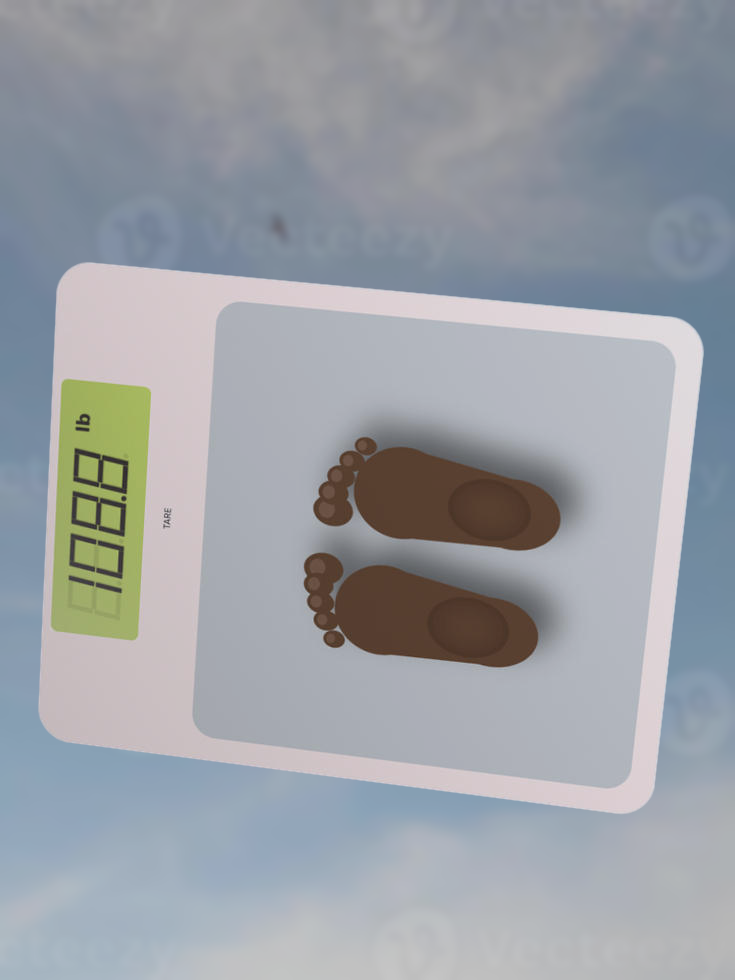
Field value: {"value": 108.8, "unit": "lb"}
